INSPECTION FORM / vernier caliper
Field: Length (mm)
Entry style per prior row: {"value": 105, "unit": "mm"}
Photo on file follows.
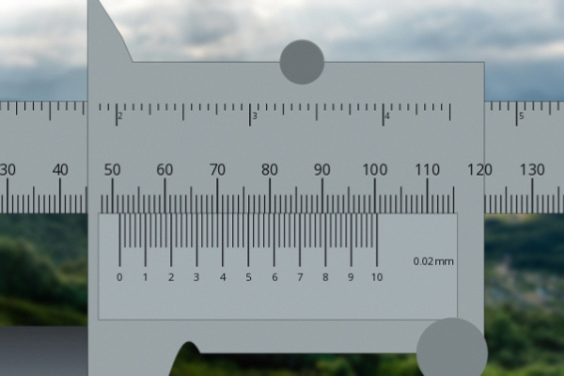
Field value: {"value": 51.4, "unit": "mm"}
